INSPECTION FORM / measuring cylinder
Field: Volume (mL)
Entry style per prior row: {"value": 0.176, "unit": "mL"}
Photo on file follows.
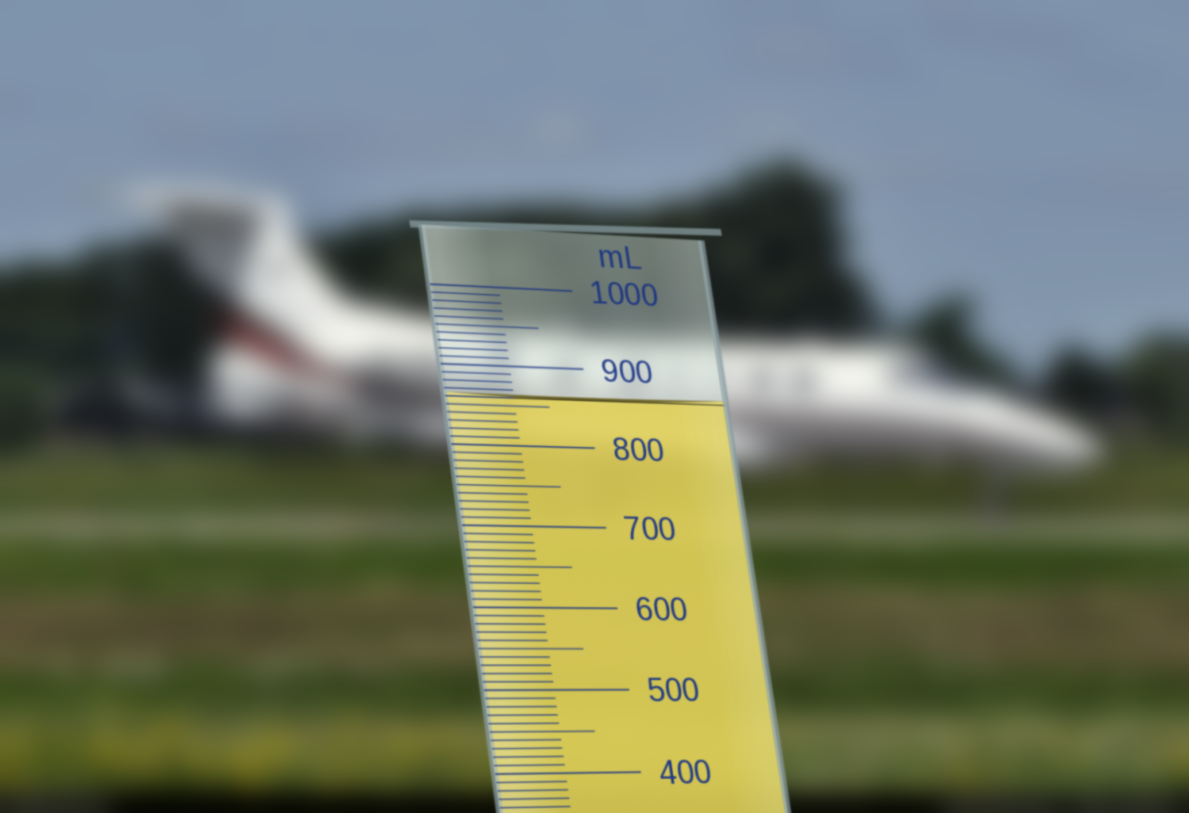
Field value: {"value": 860, "unit": "mL"}
